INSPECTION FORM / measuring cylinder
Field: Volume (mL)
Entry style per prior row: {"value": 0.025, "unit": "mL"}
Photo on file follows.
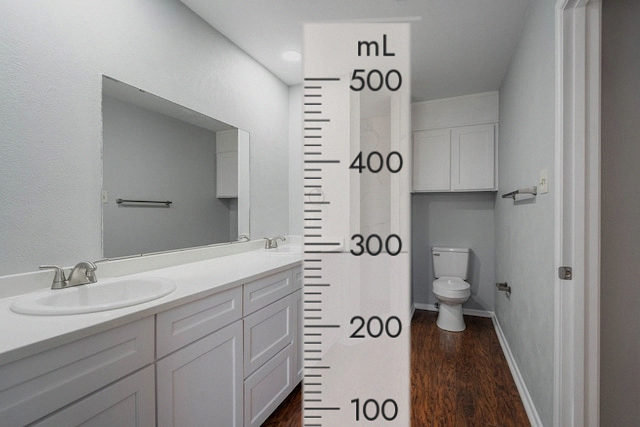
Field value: {"value": 290, "unit": "mL"}
